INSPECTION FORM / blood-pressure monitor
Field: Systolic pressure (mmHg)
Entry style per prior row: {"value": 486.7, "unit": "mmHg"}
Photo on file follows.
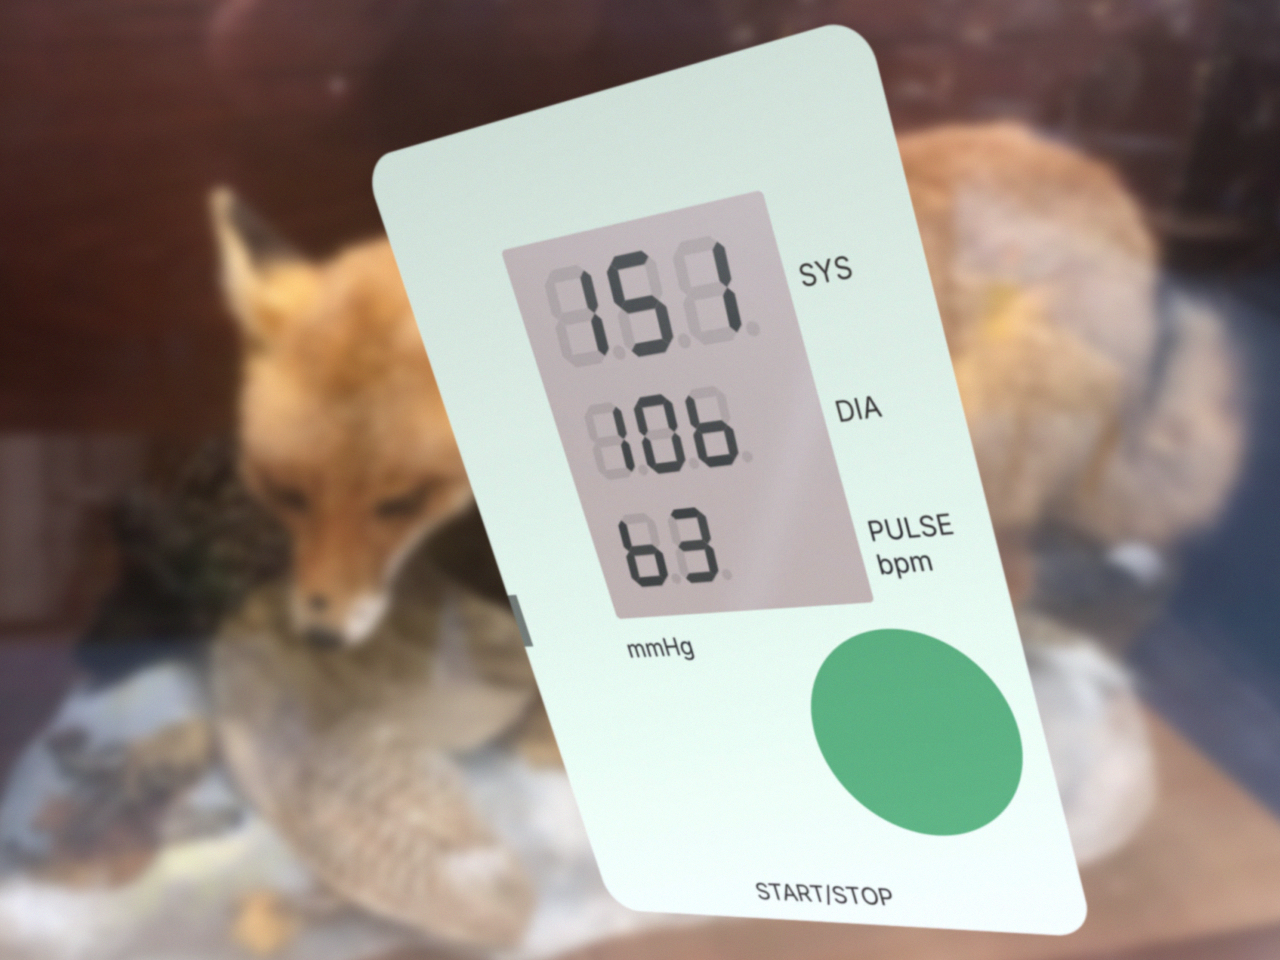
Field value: {"value": 151, "unit": "mmHg"}
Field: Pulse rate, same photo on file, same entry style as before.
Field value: {"value": 63, "unit": "bpm"}
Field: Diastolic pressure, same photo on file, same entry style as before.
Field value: {"value": 106, "unit": "mmHg"}
